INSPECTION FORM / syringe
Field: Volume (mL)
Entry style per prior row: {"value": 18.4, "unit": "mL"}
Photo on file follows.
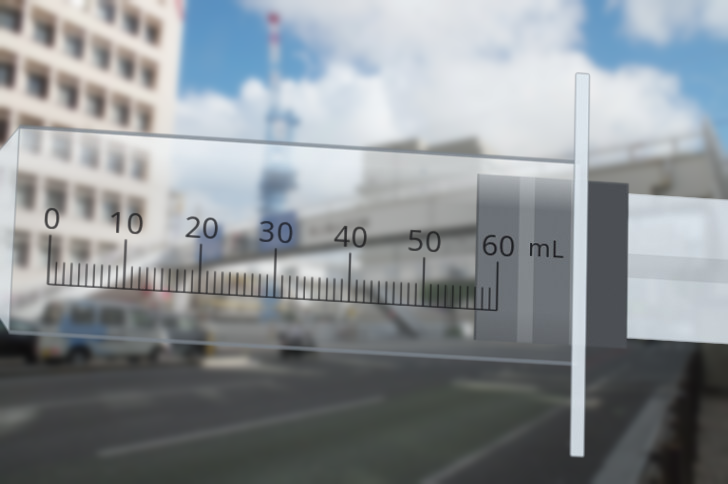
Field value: {"value": 57, "unit": "mL"}
